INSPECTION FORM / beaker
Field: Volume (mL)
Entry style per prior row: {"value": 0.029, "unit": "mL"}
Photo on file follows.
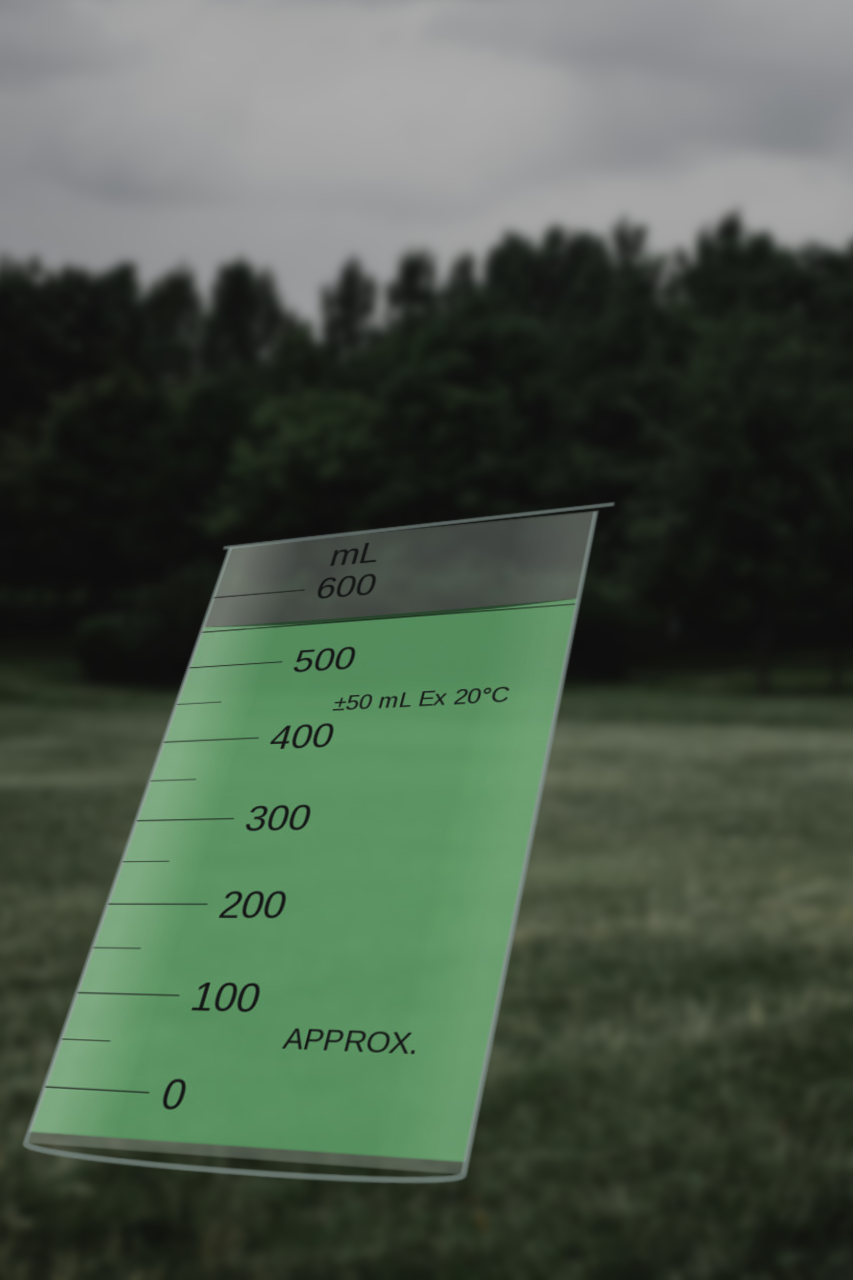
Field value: {"value": 550, "unit": "mL"}
